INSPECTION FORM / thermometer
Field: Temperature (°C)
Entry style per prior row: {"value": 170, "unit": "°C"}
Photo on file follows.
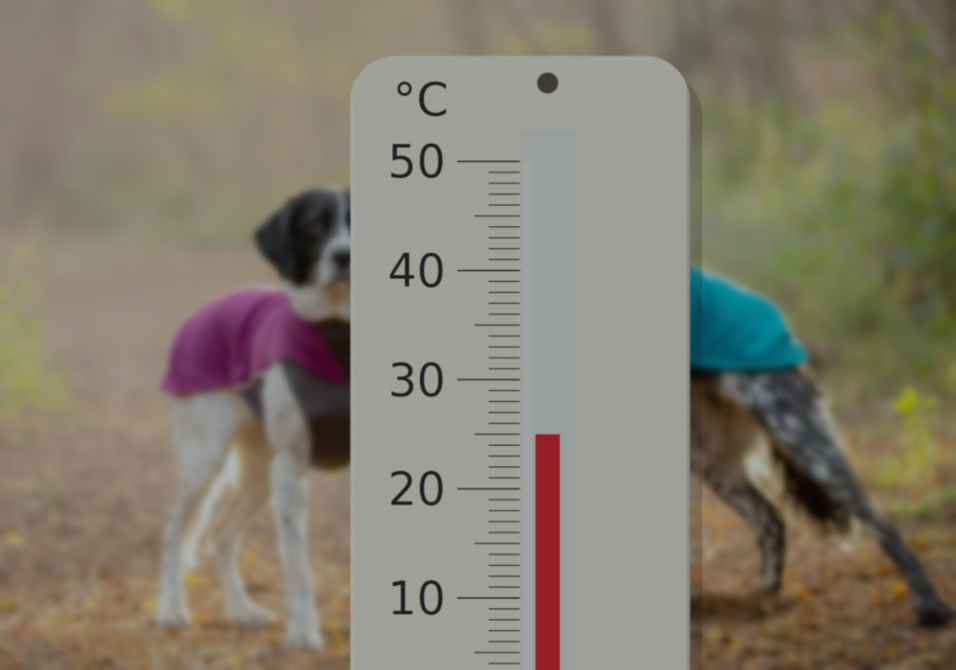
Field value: {"value": 25, "unit": "°C"}
